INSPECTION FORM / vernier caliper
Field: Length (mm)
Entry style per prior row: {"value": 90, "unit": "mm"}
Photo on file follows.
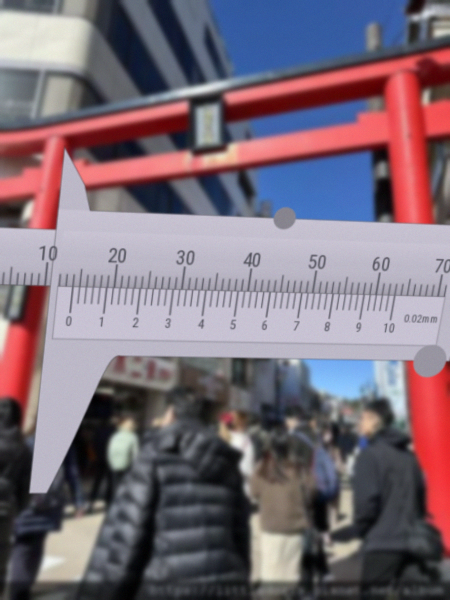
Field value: {"value": 14.0, "unit": "mm"}
